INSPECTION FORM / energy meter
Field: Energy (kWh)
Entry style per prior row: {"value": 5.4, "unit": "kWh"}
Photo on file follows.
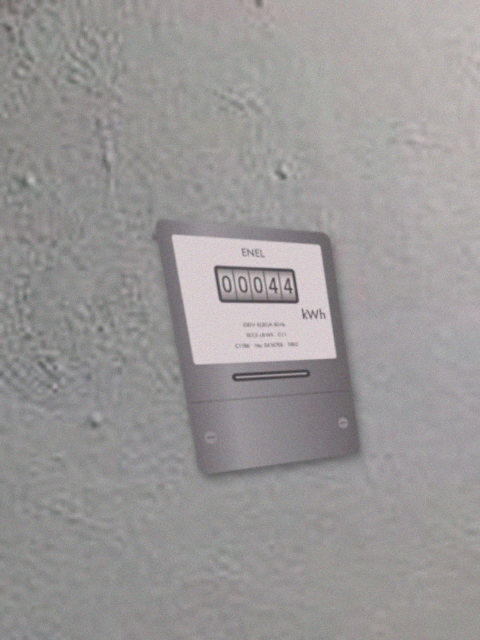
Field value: {"value": 44, "unit": "kWh"}
